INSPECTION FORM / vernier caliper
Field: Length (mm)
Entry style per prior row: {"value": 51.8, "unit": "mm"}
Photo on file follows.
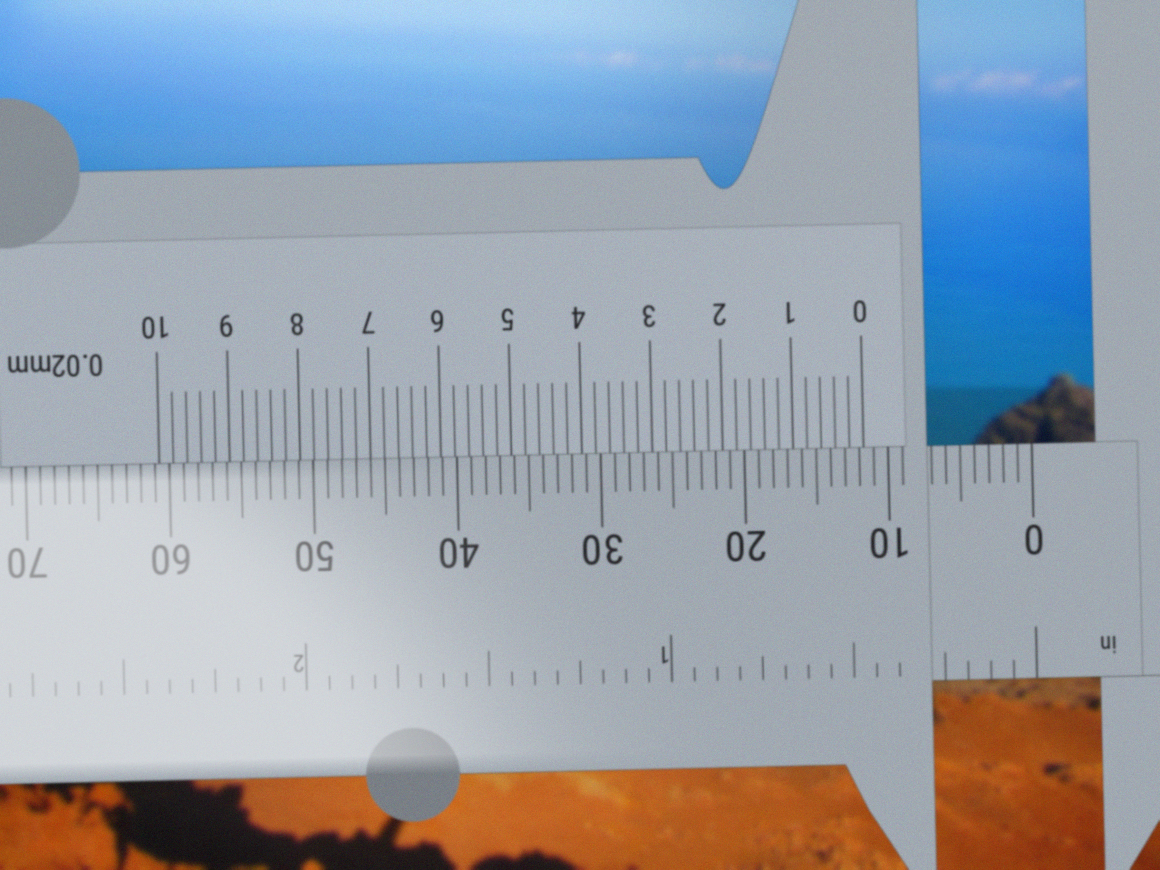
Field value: {"value": 11.7, "unit": "mm"}
